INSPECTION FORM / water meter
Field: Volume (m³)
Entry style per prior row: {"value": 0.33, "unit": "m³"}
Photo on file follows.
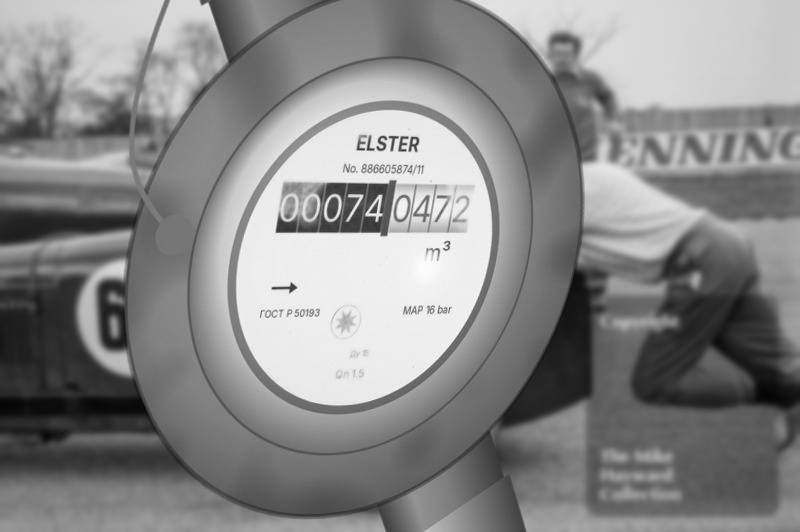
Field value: {"value": 74.0472, "unit": "m³"}
